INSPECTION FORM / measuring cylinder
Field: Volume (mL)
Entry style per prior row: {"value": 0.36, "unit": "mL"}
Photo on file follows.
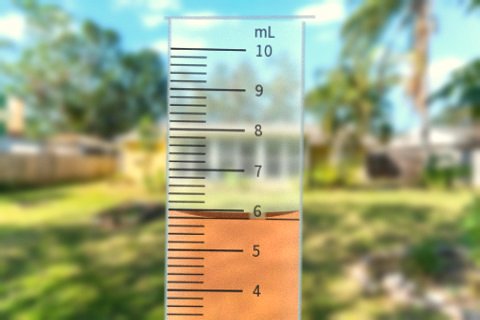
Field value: {"value": 5.8, "unit": "mL"}
